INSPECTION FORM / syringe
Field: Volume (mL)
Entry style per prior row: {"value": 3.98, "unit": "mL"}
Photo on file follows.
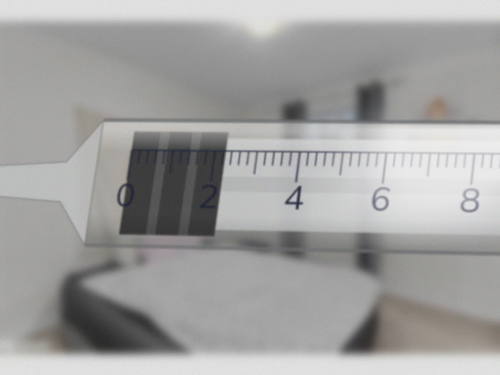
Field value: {"value": 0, "unit": "mL"}
